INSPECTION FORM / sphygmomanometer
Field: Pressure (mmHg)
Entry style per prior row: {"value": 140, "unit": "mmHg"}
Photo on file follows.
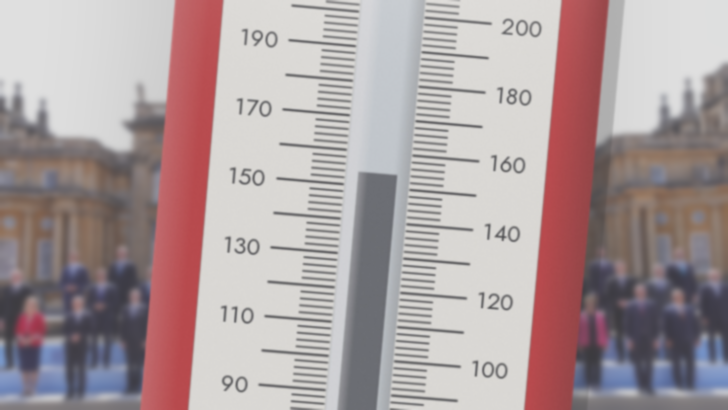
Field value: {"value": 154, "unit": "mmHg"}
